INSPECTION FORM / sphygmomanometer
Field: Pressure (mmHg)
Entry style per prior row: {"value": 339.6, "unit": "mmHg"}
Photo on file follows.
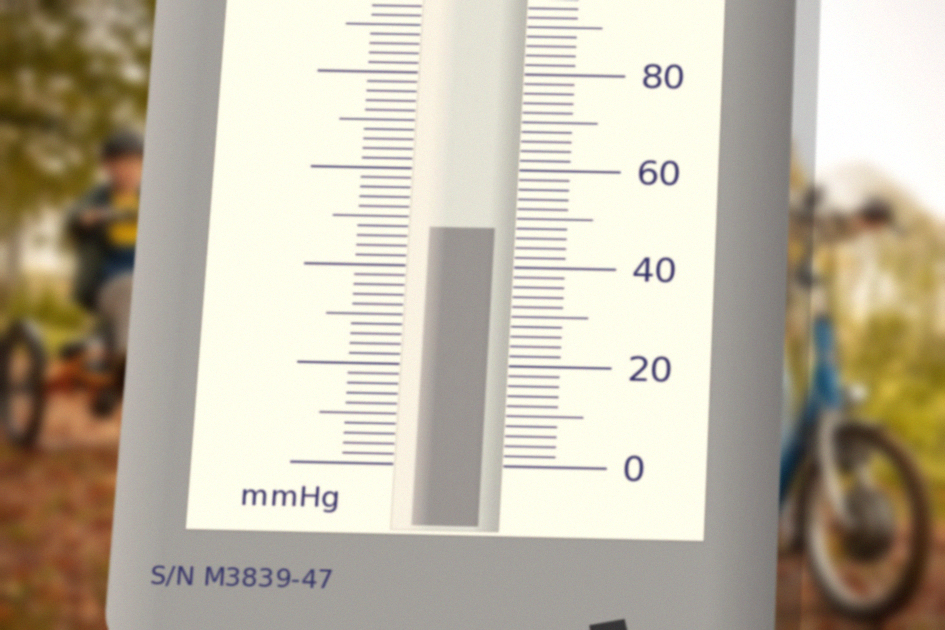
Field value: {"value": 48, "unit": "mmHg"}
